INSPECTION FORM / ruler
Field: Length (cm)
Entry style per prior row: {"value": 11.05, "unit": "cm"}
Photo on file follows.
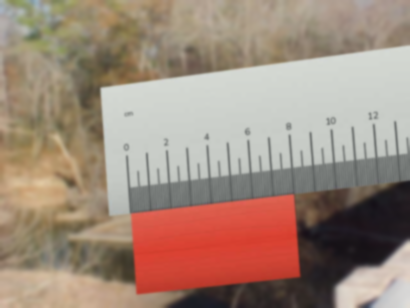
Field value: {"value": 8, "unit": "cm"}
